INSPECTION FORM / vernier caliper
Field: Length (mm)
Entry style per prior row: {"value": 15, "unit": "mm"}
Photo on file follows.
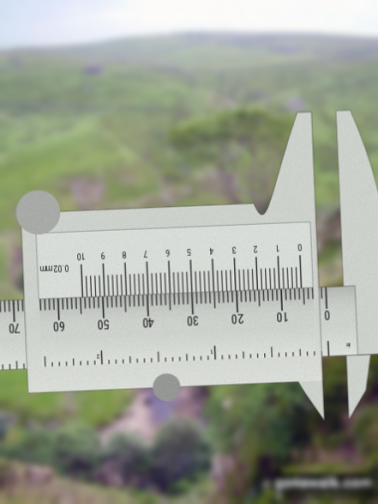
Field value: {"value": 5.5, "unit": "mm"}
